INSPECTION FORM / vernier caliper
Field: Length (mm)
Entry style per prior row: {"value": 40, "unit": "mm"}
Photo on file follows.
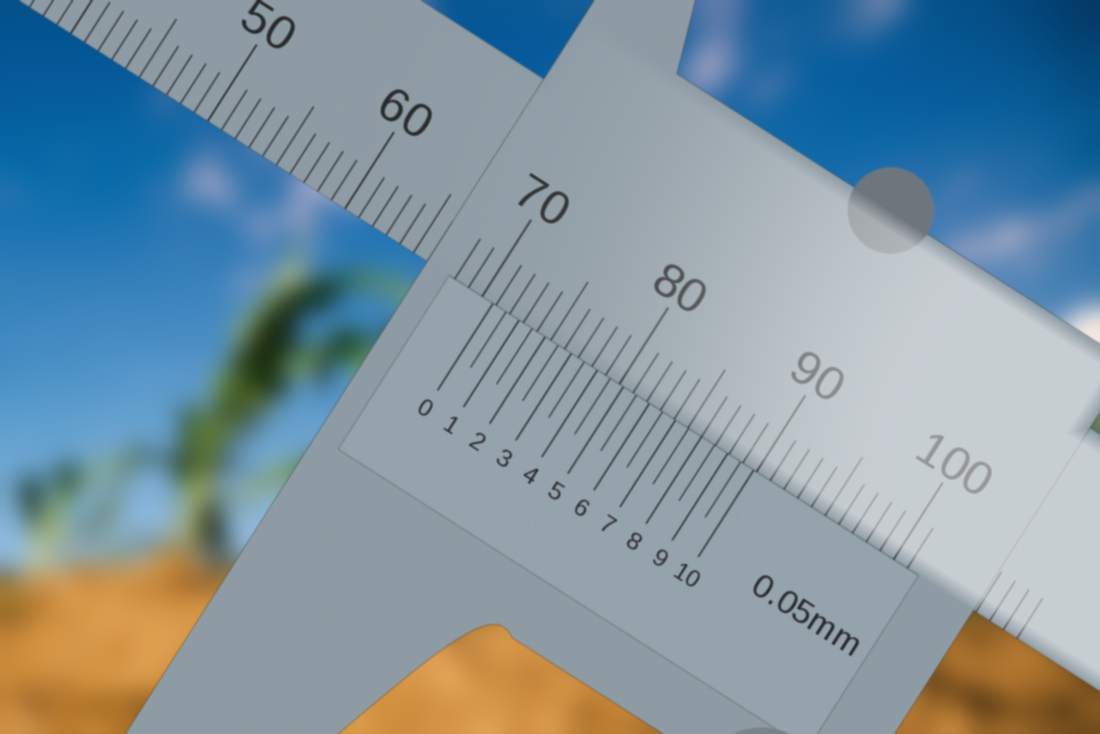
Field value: {"value": 70.8, "unit": "mm"}
